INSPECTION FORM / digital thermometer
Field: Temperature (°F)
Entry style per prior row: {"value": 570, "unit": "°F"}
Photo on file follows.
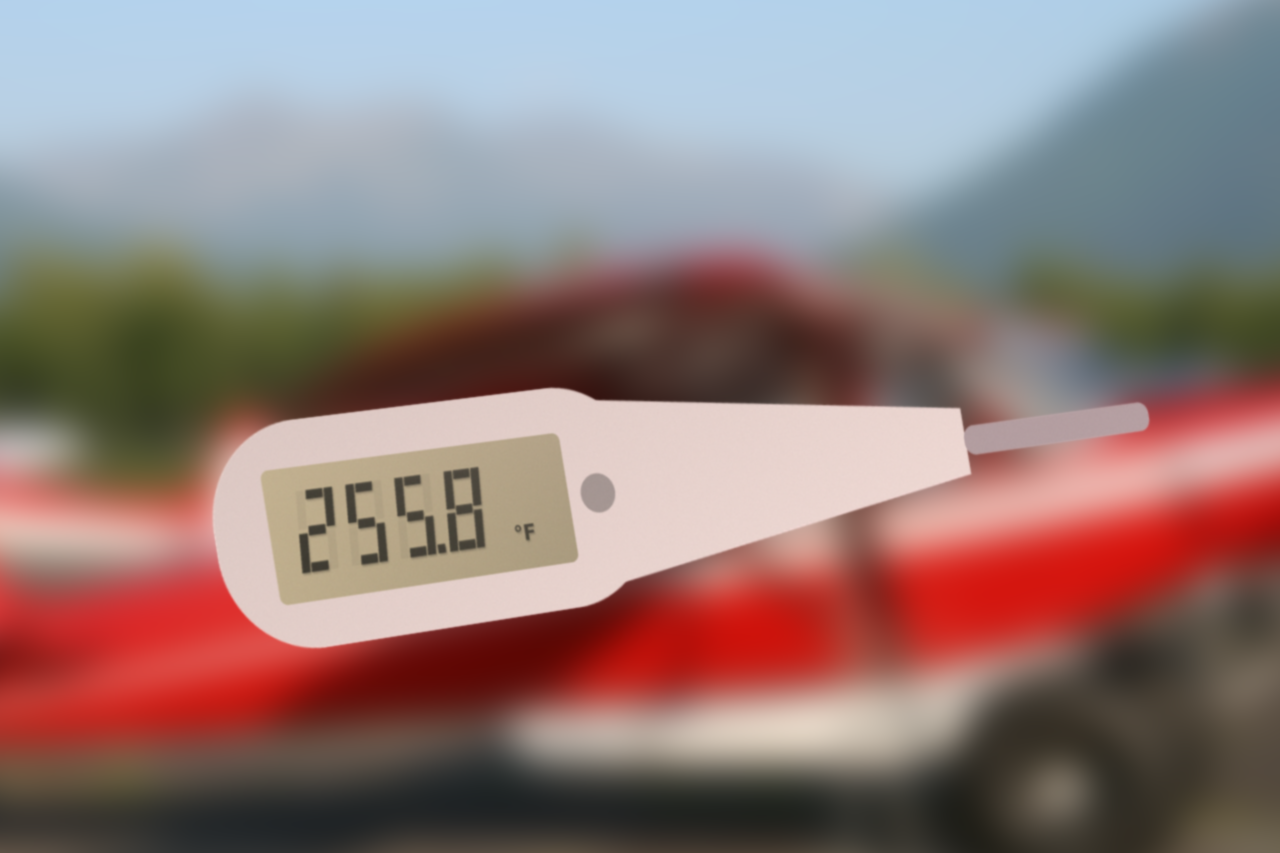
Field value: {"value": 255.8, "unit": "°F"}
